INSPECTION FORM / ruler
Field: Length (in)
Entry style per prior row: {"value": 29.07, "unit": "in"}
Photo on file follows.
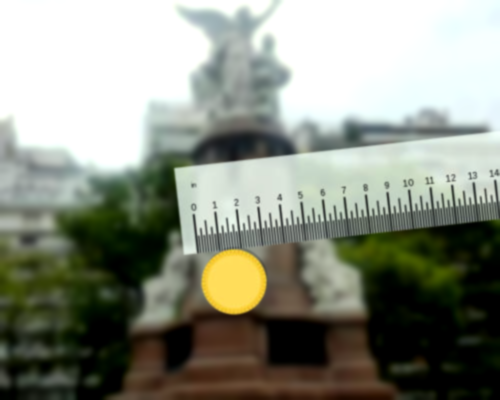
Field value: {"value": 3, "unit": "in"}
